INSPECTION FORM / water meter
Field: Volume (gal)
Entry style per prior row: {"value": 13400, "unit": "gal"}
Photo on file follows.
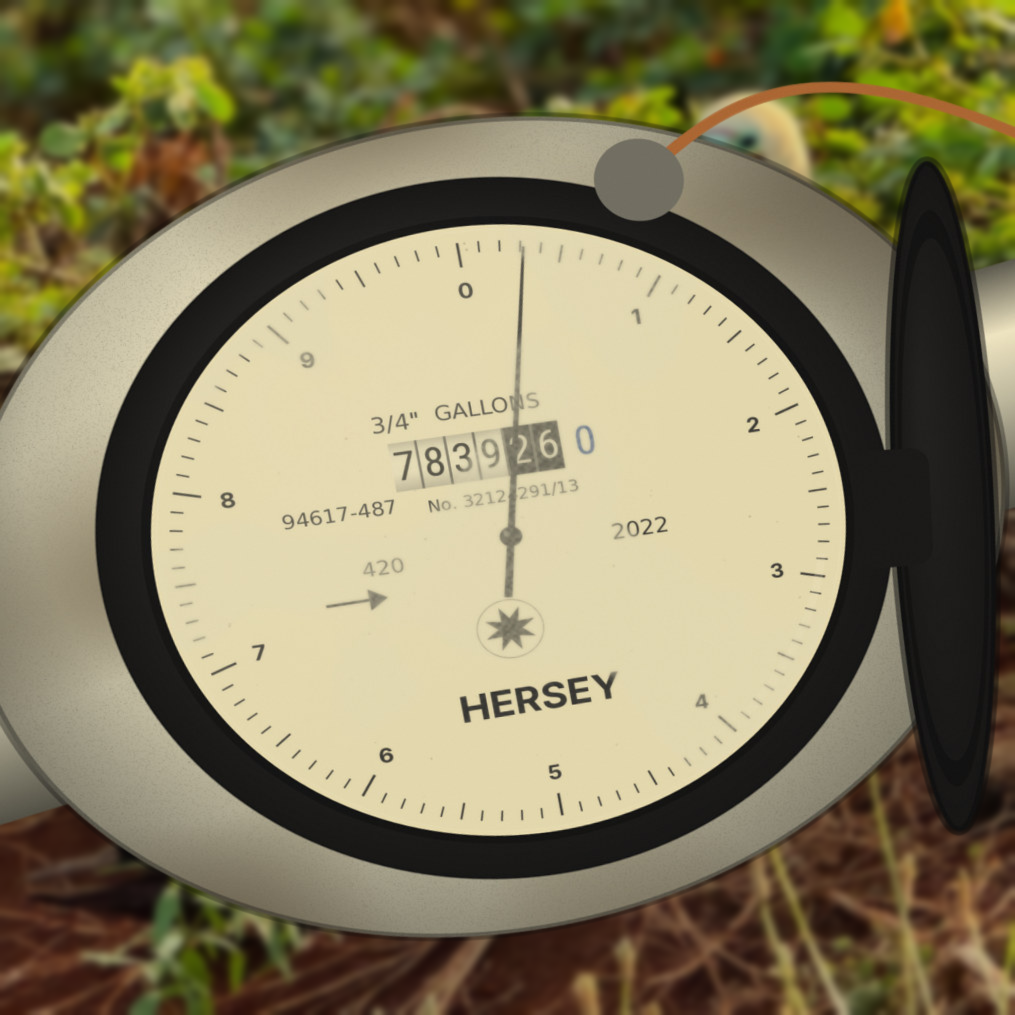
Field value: {"value": 7839260.3, "unit": "gal"}
